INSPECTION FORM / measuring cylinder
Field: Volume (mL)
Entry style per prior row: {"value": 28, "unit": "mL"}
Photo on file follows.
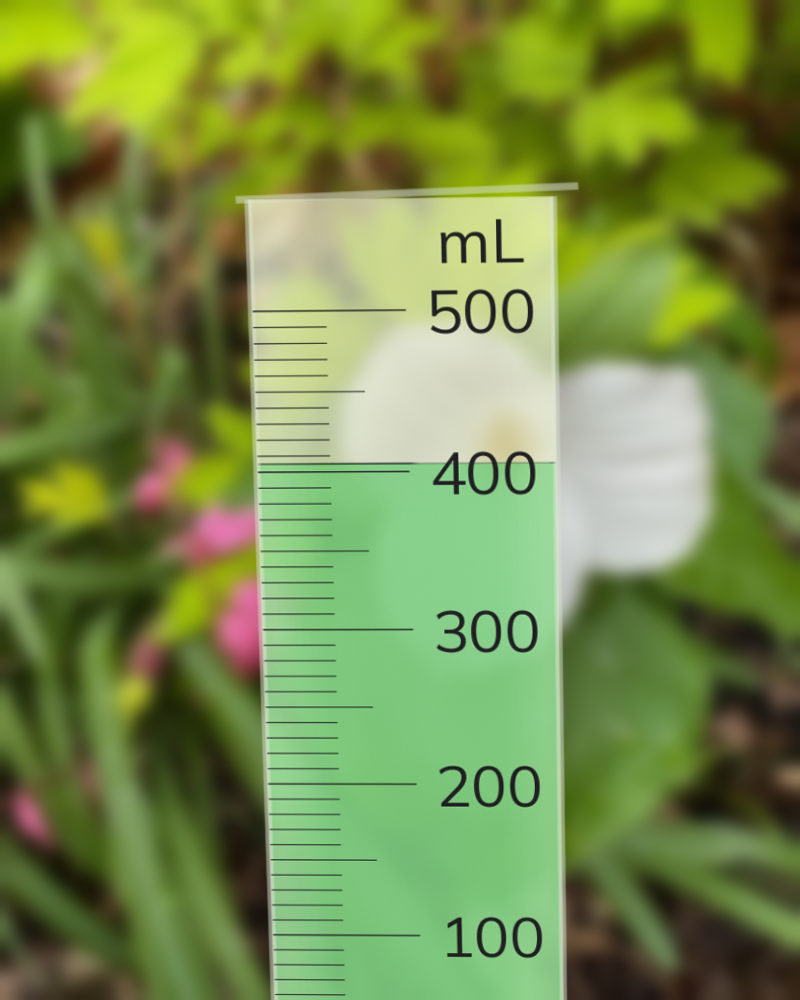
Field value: {"value": 405, "unit": "mL"}
